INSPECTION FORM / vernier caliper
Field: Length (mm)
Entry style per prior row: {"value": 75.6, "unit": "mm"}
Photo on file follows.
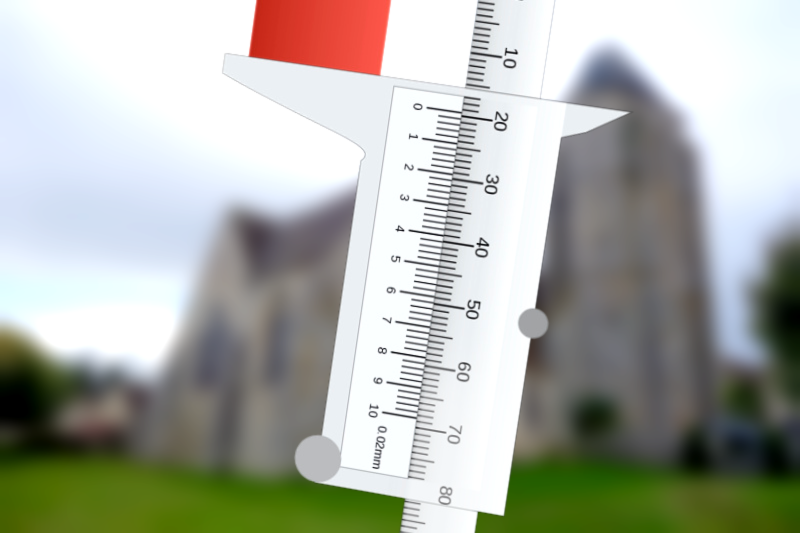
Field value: {"value": 19.5, "unit": "mm"}
